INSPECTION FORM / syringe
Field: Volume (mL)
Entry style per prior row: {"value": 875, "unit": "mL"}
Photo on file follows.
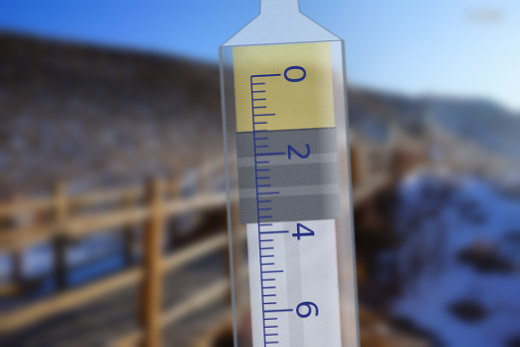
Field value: {"value": 1.4, "unit": "mL"}
